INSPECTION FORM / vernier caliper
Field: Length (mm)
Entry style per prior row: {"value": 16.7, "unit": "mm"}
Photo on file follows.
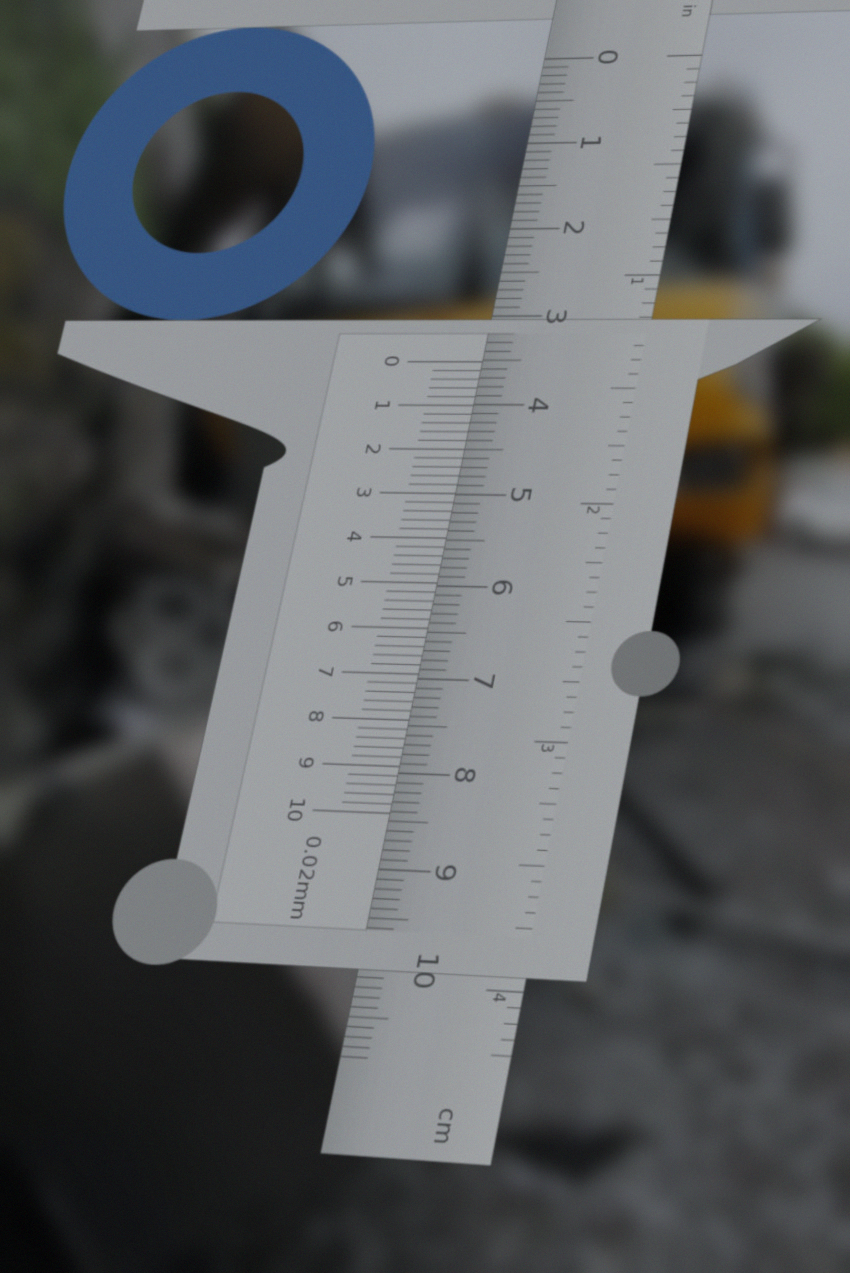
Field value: {"value": 35.2, "unit": "mm"}
